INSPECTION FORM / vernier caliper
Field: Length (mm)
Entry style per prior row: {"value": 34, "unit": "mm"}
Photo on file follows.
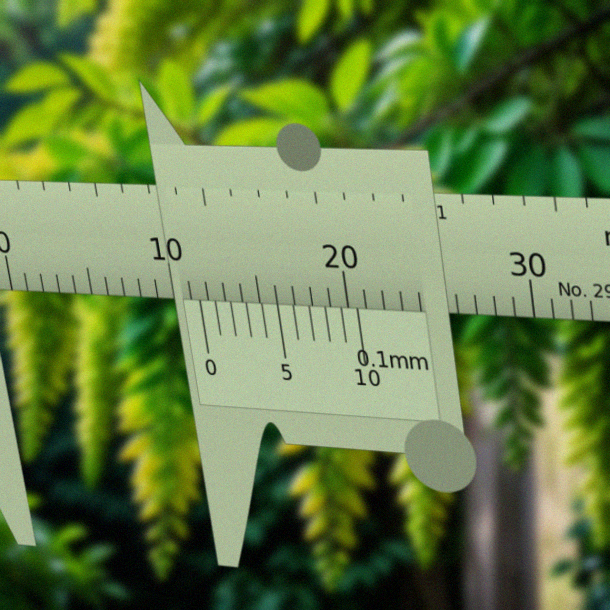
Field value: {"value": 11.5, "unit": "mm"}
